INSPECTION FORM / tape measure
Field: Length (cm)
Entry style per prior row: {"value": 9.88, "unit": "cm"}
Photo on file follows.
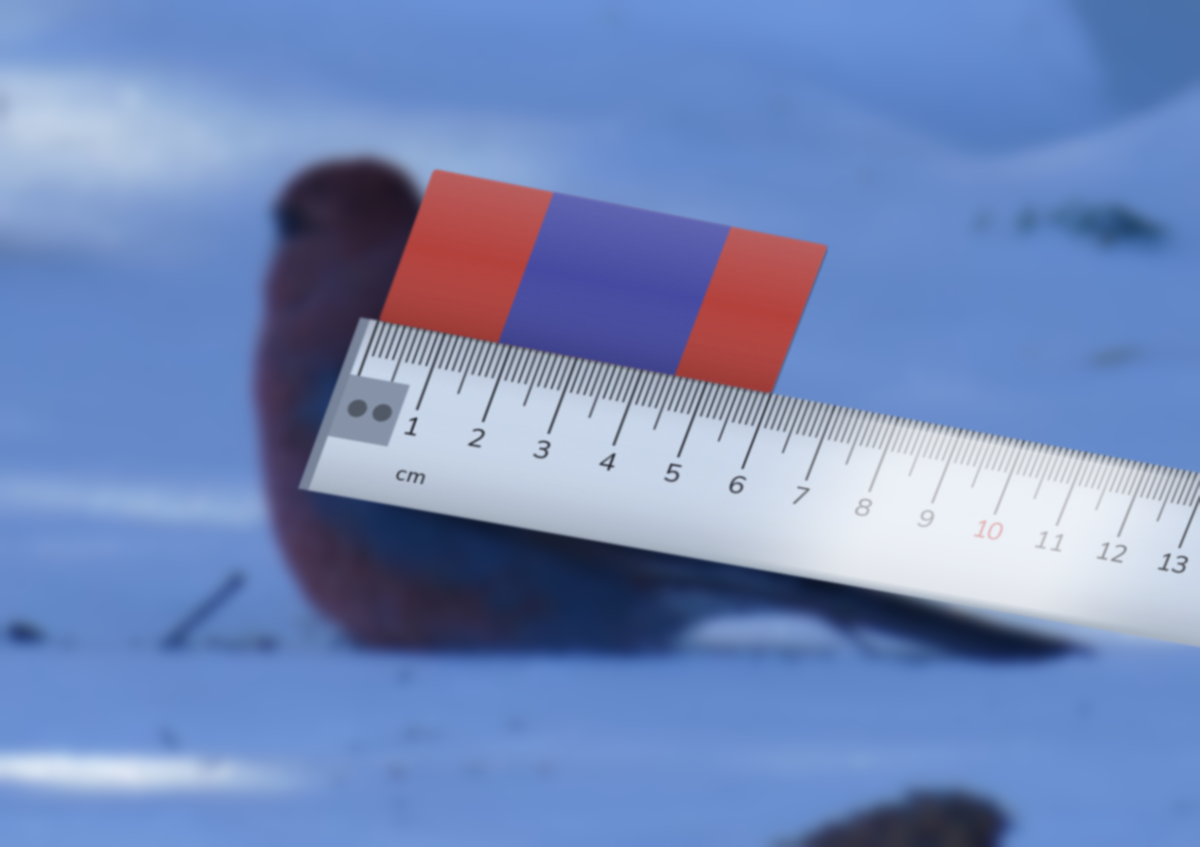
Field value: {"value": 6, "unit": "cm"}
